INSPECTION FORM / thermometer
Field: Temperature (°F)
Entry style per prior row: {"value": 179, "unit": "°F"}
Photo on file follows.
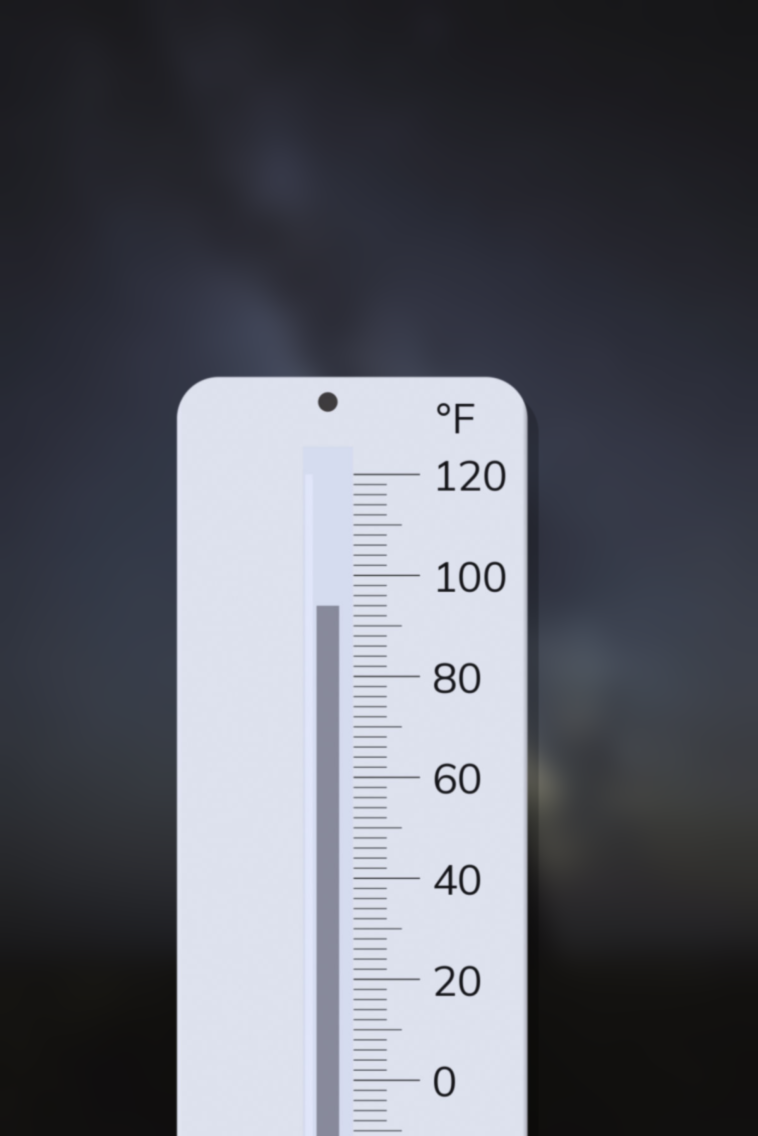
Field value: {"value": 94, "unit": "°F"}
